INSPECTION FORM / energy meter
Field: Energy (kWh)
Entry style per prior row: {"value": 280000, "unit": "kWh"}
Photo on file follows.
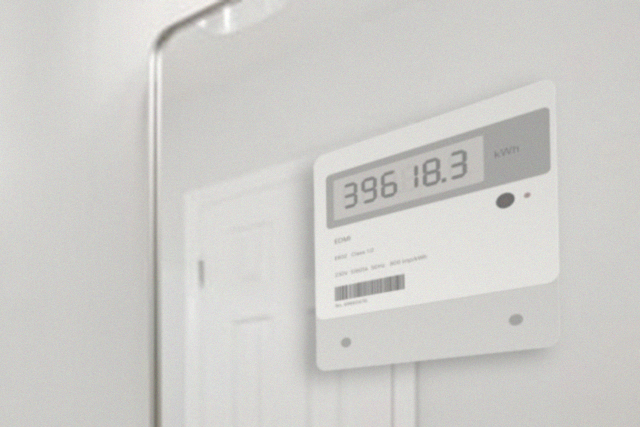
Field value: {"value": 39618.3, "unit": "kWh"}
